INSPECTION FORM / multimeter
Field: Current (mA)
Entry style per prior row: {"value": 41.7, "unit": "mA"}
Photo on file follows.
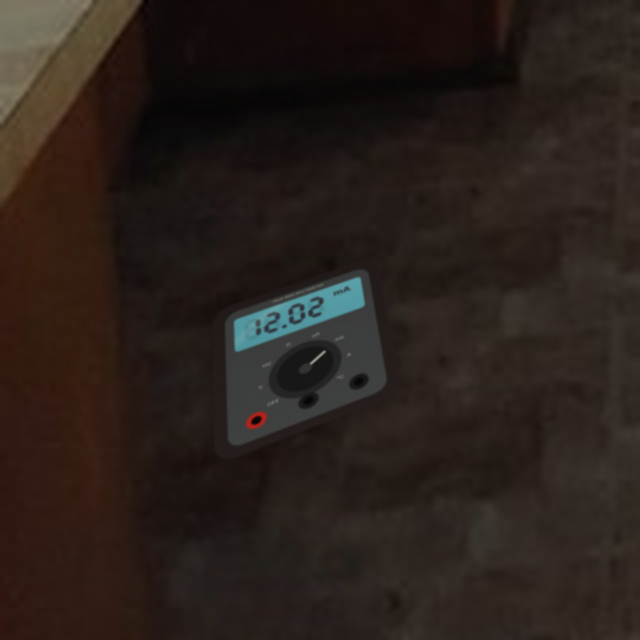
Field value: {"value": 12.02, "unit": "mA"}
